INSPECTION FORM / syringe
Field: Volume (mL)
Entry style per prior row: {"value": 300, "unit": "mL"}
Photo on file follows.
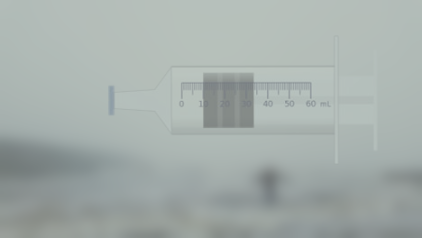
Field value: {"value": 10, "unit": "mL"}
